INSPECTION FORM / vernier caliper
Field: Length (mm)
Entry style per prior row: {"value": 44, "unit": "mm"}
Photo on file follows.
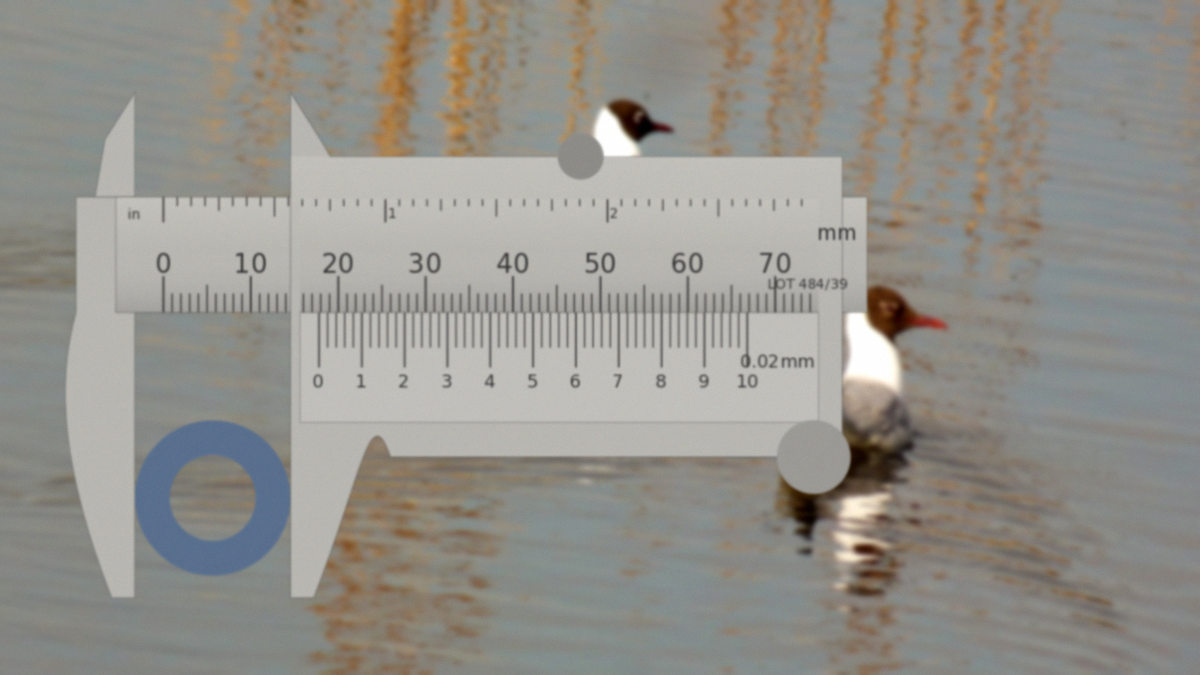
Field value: {"value": 17.8, "unit": "mm"}
